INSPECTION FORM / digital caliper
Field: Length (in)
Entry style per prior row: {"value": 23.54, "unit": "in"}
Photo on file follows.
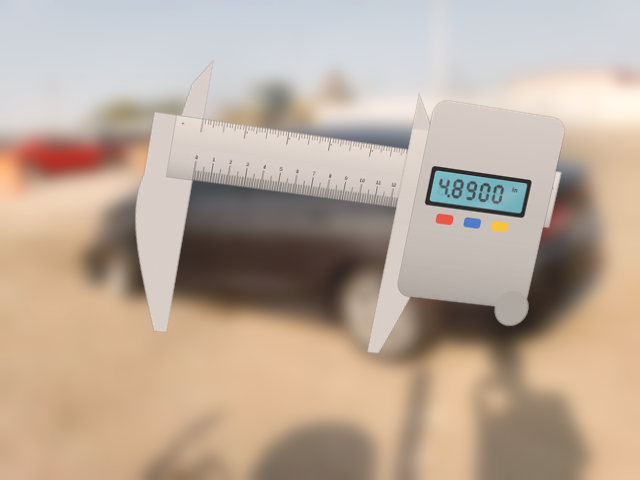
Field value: {"value": 4.8900, "unit": "in"}
